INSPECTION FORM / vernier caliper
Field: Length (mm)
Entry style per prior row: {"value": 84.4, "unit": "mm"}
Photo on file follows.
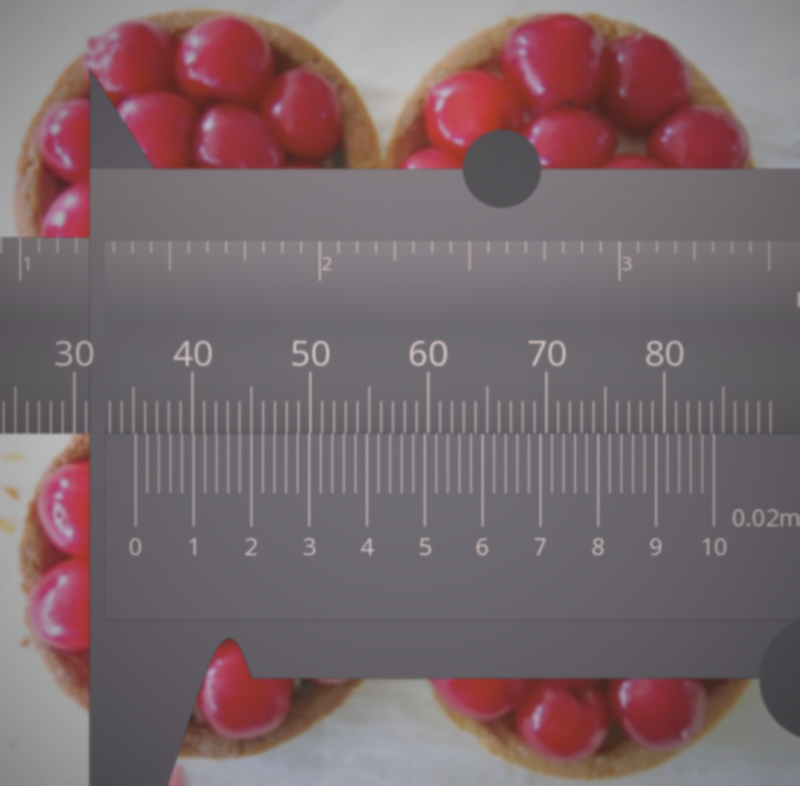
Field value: {"value": 35.2, "unit": "mm"}
